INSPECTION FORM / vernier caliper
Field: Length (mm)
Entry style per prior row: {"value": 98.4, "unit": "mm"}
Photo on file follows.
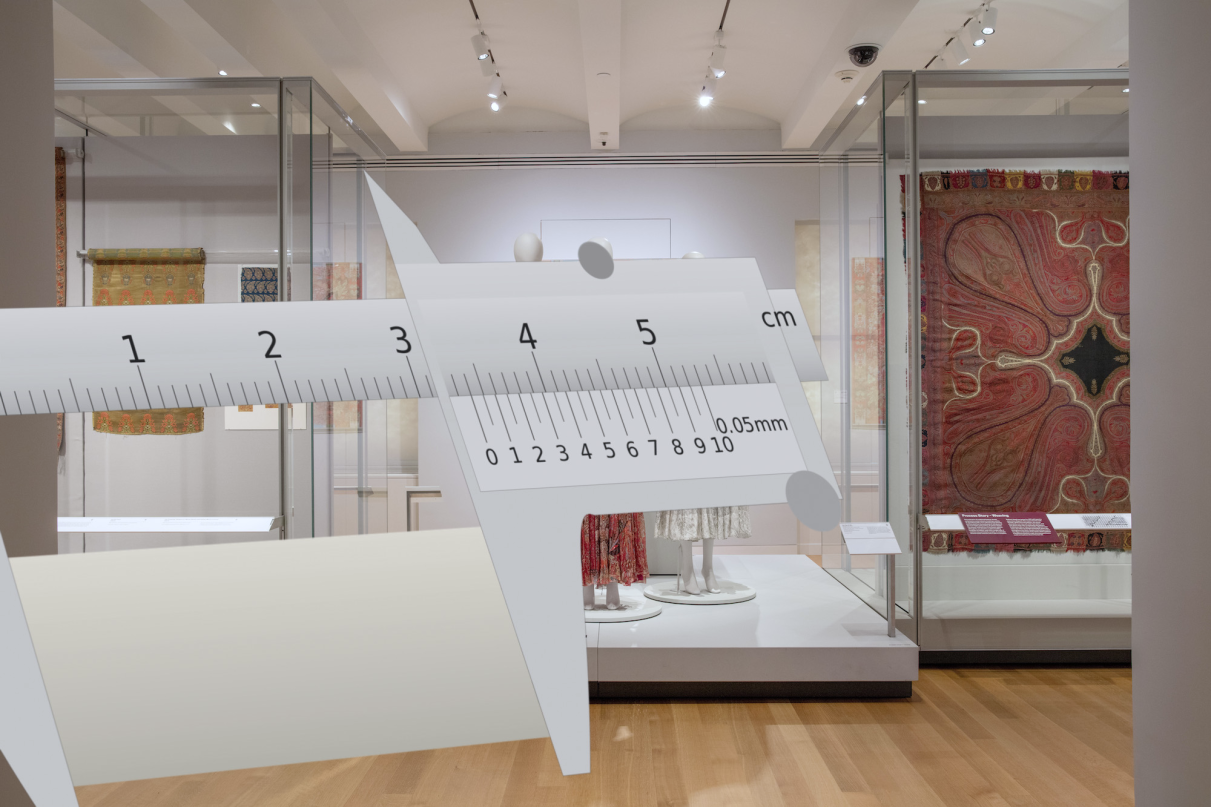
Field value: {"value": 34.0, "unit": "mm"}
